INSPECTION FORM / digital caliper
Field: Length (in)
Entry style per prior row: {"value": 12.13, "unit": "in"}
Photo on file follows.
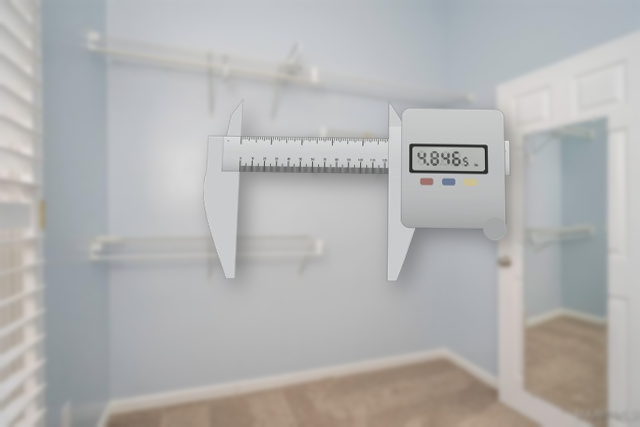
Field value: {"value": 4.8465, "unit": "in"}
